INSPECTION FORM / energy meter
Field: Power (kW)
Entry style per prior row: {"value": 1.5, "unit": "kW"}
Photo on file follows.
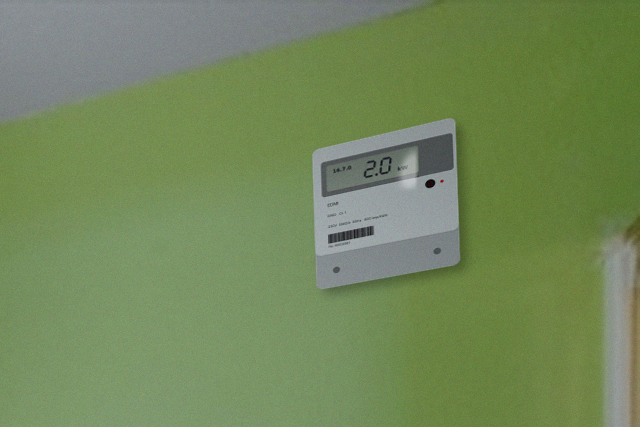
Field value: {"value": 2.0, "unit": "kW"}
